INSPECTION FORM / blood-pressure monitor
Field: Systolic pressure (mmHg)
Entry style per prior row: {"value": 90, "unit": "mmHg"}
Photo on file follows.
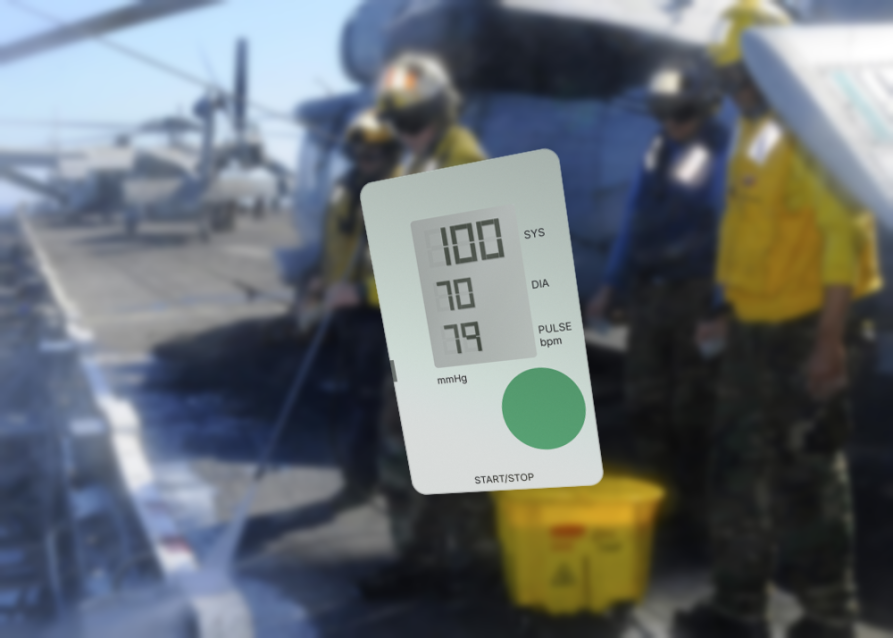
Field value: {"value": 100, "unit": "mmHg"}
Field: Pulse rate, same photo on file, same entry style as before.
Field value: {"value": 79, "unit": "bpm"}
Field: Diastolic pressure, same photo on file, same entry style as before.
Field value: {"value": 70, "unit": "mmHg"}
